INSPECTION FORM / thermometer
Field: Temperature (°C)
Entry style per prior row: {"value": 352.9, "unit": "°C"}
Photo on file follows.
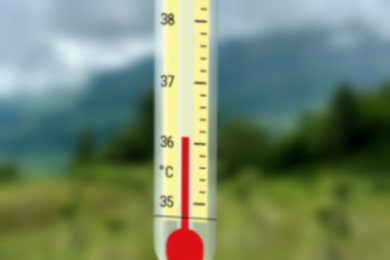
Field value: {"value": 36.1, "unit": "°C"}
